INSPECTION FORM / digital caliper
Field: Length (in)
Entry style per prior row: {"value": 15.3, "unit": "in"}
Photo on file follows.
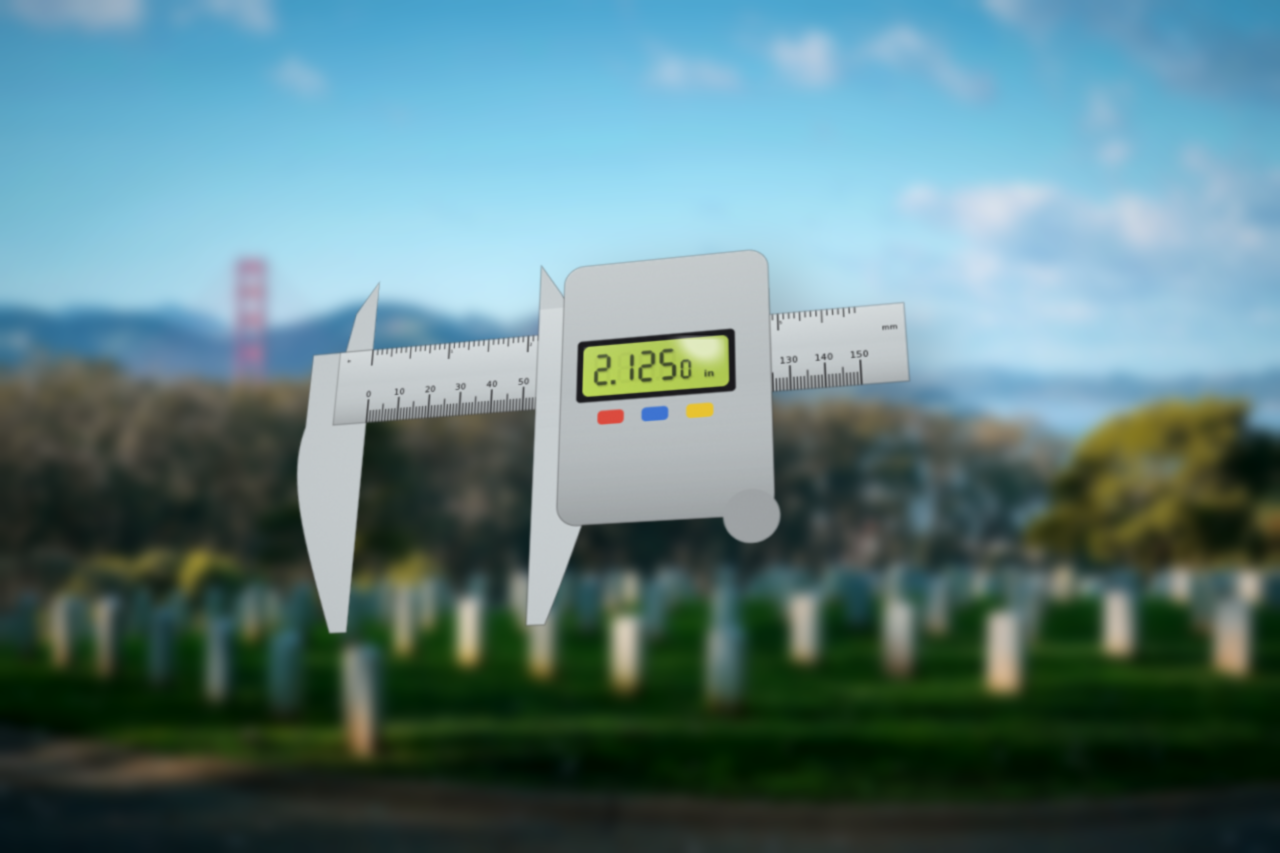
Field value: {"value": 2.1250, "unit": "in"}
